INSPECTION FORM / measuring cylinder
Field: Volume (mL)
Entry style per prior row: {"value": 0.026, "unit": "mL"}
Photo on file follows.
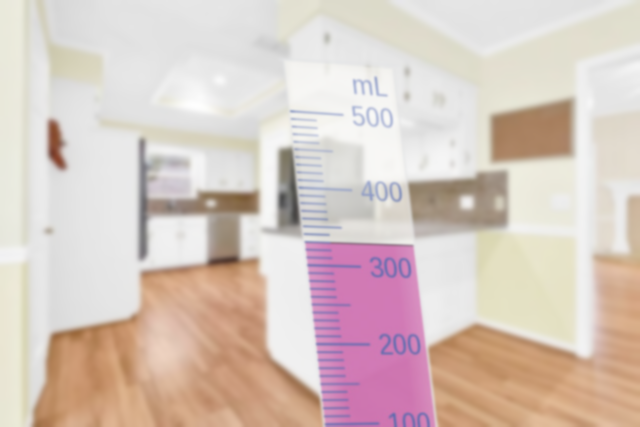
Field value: {"value": 330, "unit": "mL"}
